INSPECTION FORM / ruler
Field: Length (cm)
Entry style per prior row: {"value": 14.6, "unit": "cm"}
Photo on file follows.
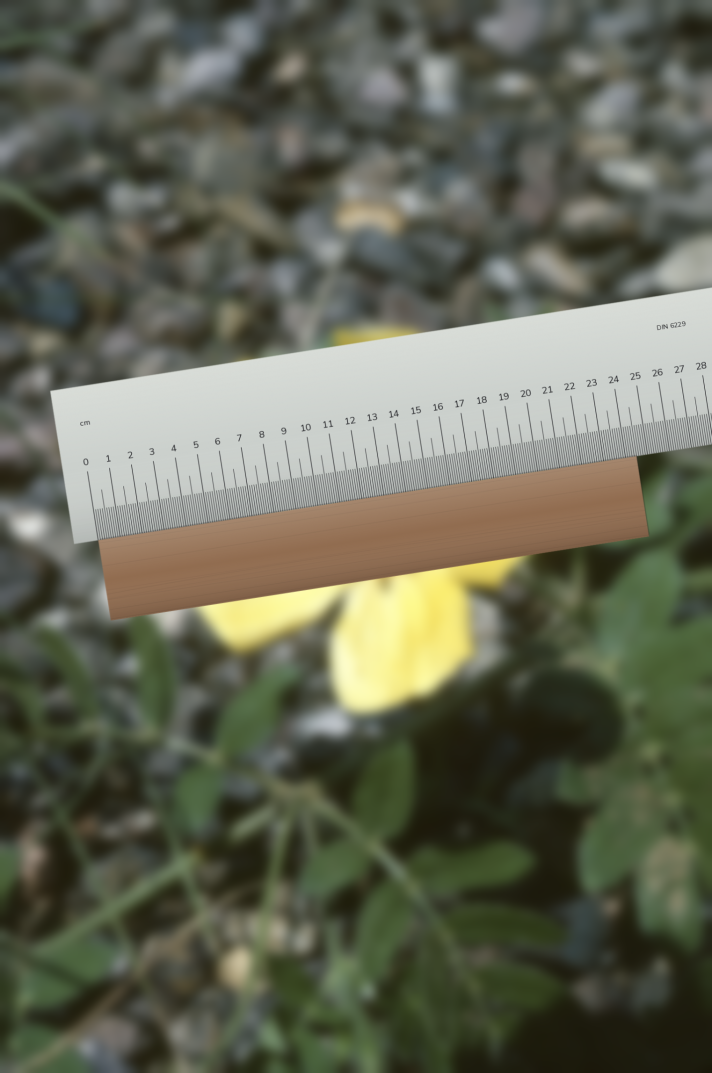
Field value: {"value": 24.5, "unit": "cm"}
